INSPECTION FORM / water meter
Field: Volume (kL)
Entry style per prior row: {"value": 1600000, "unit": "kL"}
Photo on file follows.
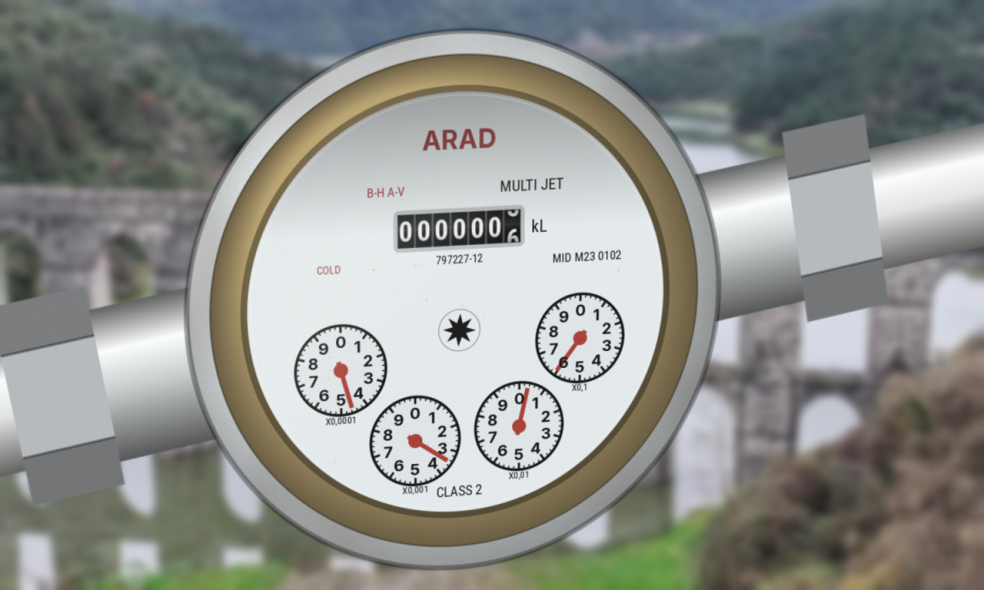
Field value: {"value": 5.6034, "unit": "kL"}
